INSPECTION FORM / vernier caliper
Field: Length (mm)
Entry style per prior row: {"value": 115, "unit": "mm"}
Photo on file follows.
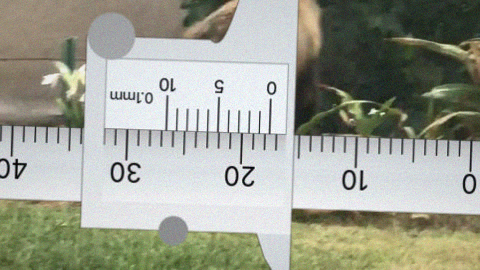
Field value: {"value": 17.6, "unit": "mm"}
